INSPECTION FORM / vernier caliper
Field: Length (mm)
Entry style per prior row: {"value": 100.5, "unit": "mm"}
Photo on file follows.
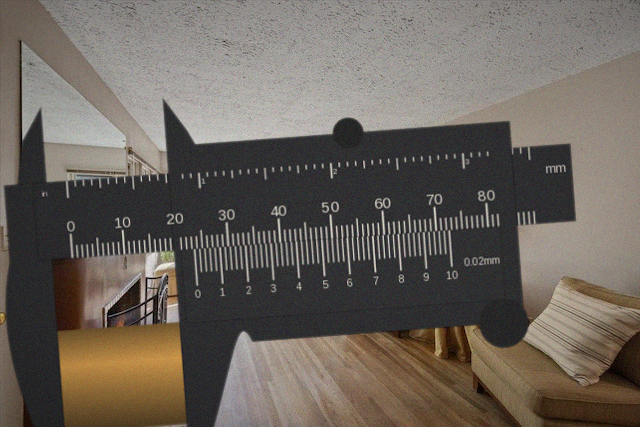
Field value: {"value": 23.5, "unit": "mm"}
